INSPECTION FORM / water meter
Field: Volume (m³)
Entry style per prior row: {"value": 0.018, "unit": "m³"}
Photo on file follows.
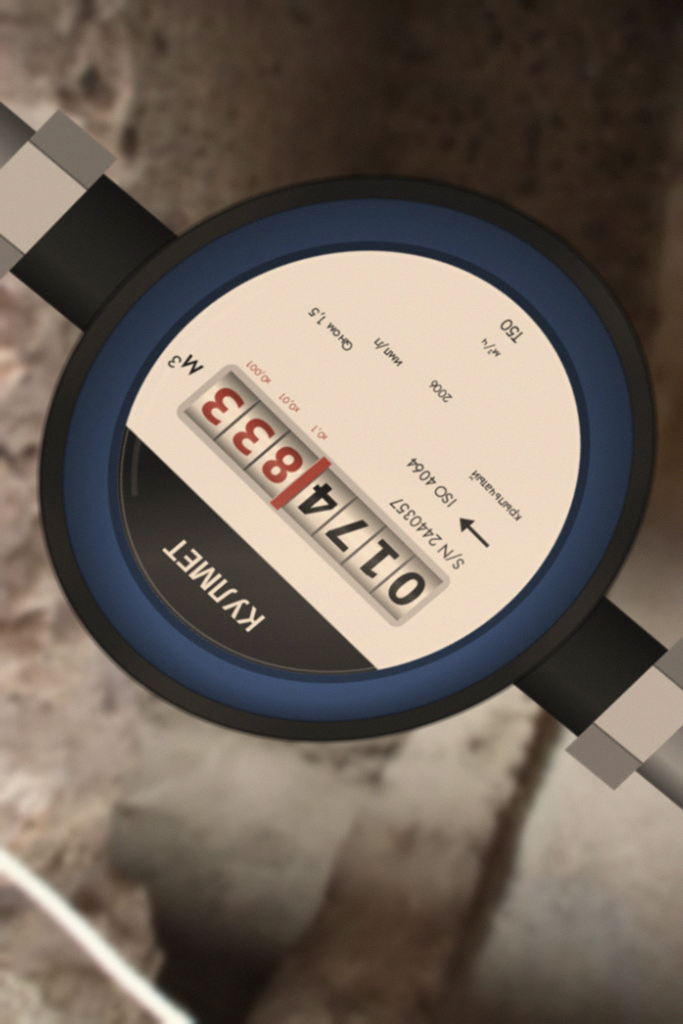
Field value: {"value": 174.833, "unit": "m³"}
